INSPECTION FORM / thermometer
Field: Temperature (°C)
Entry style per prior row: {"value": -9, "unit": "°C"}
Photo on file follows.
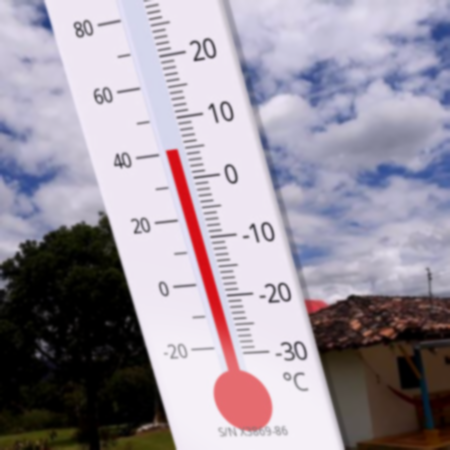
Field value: {"value": 5, "unit": "°C"}
